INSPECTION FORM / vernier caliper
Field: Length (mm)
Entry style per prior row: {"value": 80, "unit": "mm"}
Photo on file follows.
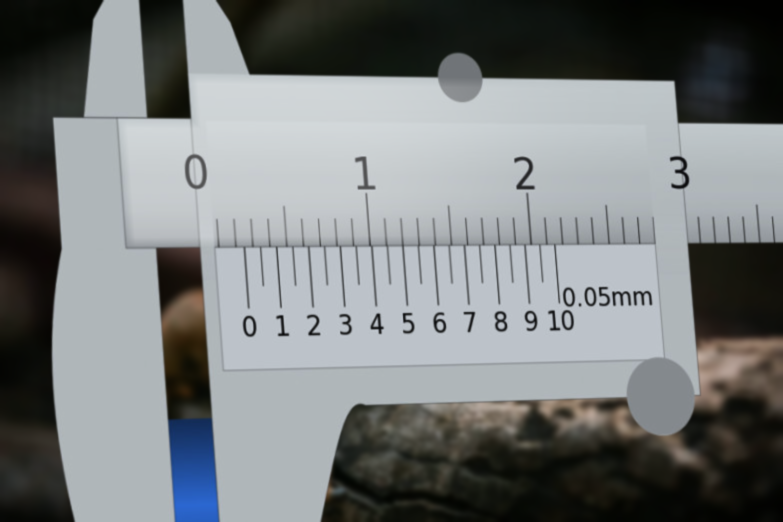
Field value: {"value": 2.5, "unit": "mm"}
